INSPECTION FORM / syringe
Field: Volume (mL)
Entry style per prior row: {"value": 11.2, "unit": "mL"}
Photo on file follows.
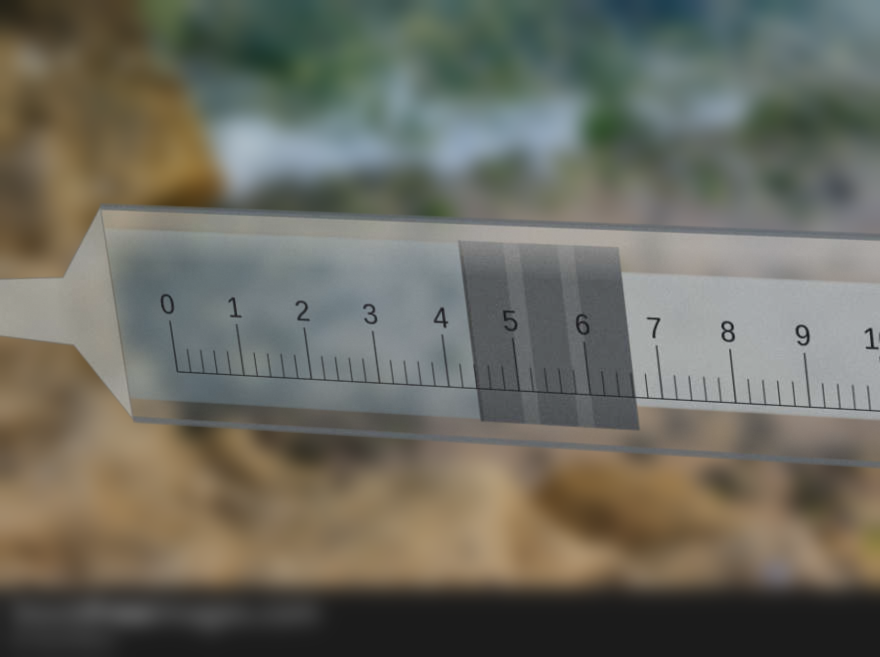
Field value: {"value": 4.4, "unit": "mL"}
